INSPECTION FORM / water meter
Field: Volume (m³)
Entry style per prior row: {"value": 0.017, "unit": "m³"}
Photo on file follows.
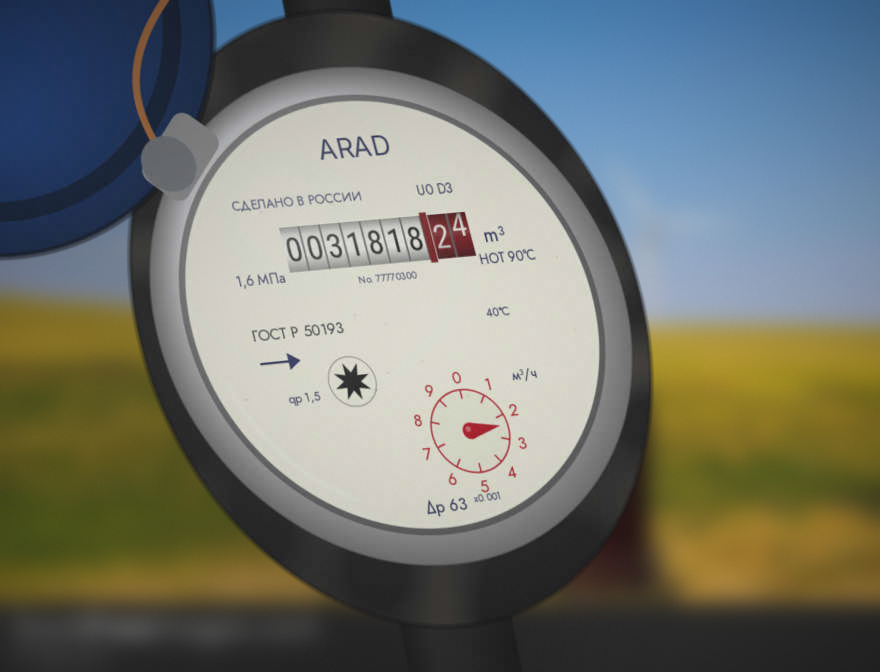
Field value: {"value": 31818.242, "unit": "m³"}
